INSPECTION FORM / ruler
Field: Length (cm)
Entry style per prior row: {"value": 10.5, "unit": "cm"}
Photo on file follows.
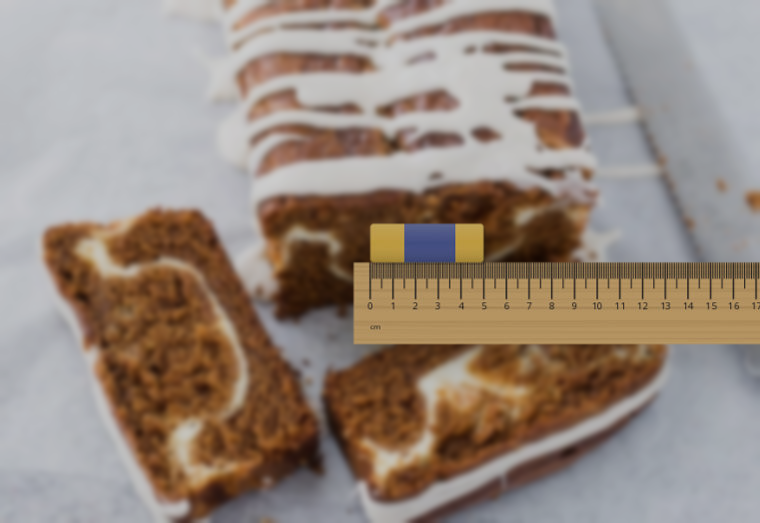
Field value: {"value": 5, "unit": "cm"}
